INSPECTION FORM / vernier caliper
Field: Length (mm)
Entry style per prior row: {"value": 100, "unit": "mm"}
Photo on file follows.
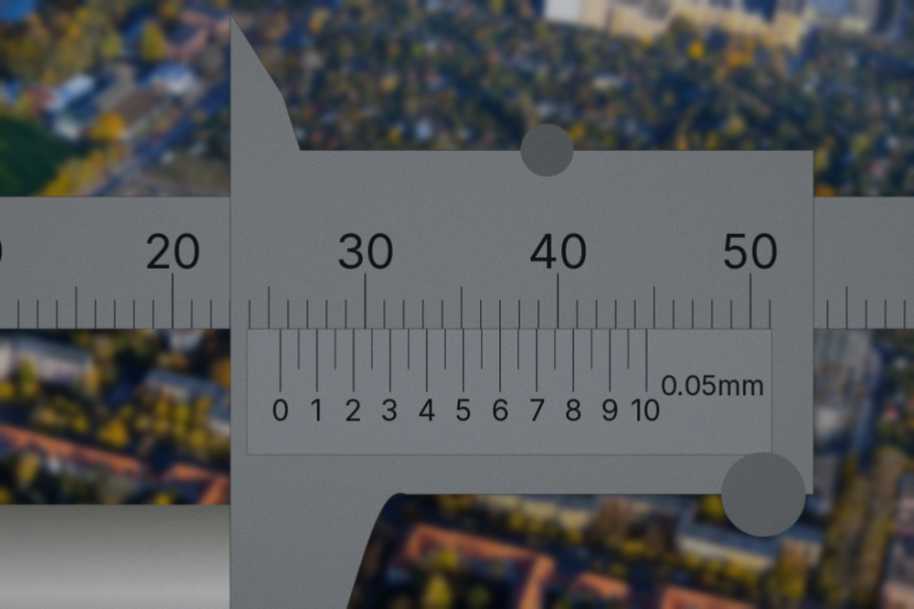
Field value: {"value": 25.6, "unit": "mm"}
